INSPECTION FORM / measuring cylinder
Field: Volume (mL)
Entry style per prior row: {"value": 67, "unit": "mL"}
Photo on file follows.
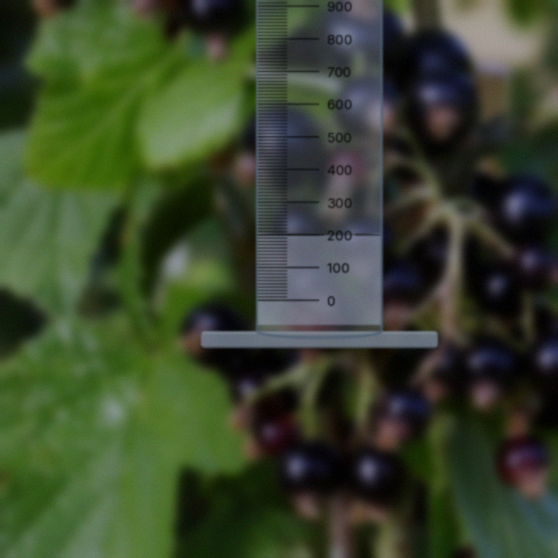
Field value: {"value": 200, "unit": "mL"}
